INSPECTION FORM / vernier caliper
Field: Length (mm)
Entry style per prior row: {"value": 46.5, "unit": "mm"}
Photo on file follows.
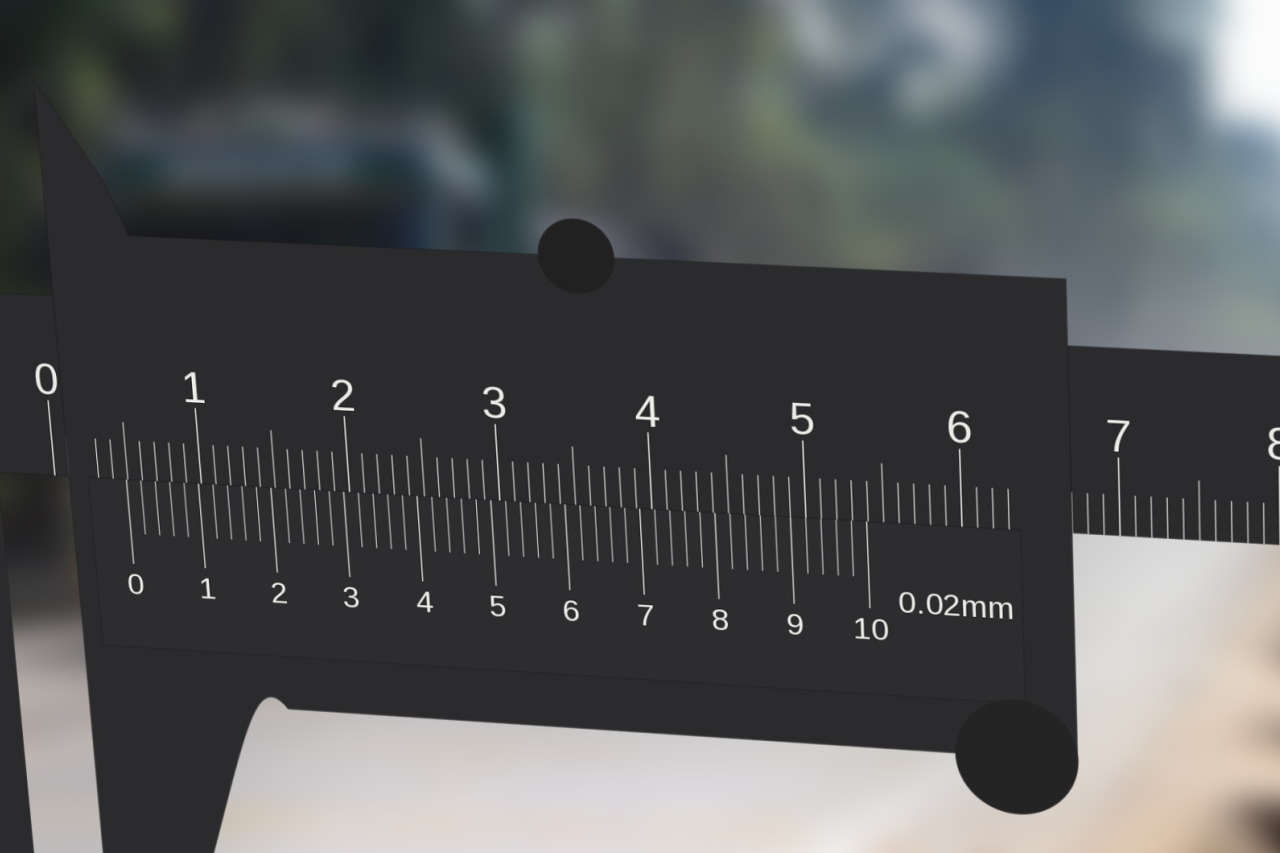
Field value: {"value": 4.9, "unit": "mm"}
